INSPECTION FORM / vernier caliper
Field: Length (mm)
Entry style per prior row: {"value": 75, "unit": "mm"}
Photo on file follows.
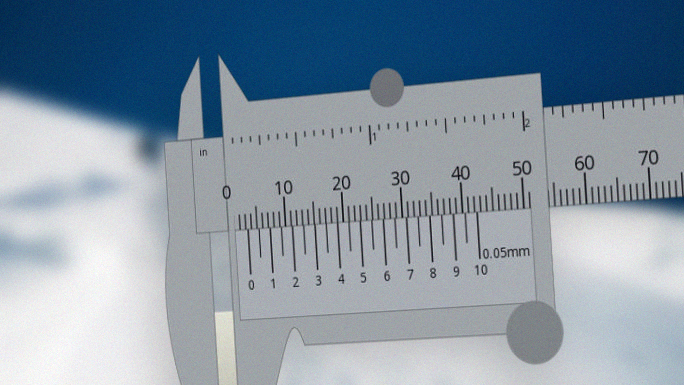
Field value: {"value": 3.4, "unit": "mm"}
